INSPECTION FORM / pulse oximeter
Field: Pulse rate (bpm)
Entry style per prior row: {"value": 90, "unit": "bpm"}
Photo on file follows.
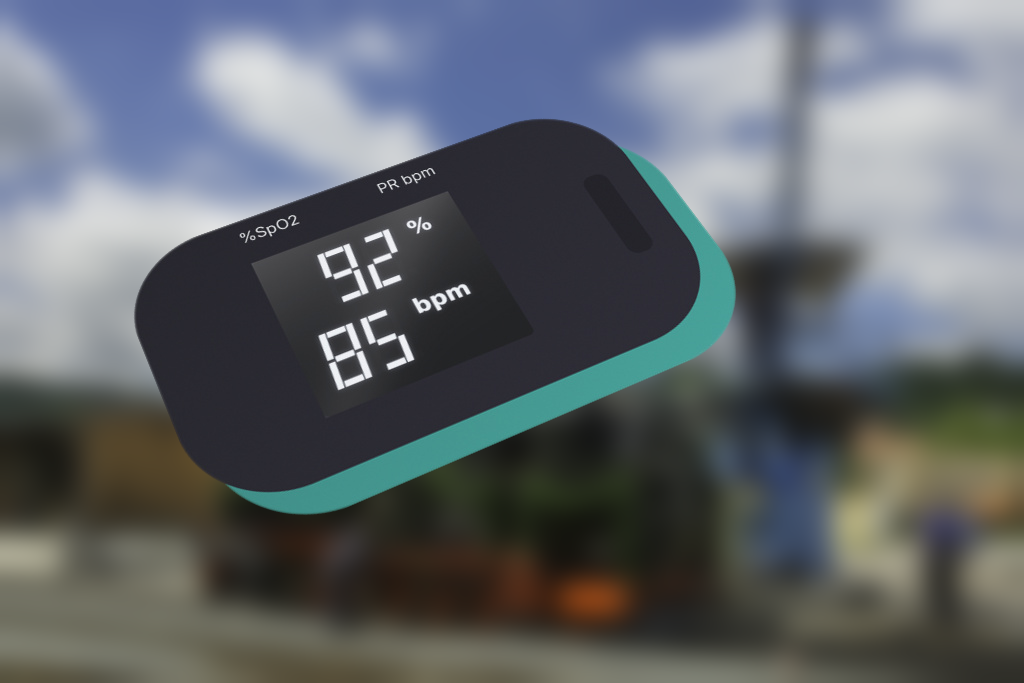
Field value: {"value": 85, "unit": "bpm"}
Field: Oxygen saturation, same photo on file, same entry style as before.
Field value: {"value": 92, "unit": "%"}
